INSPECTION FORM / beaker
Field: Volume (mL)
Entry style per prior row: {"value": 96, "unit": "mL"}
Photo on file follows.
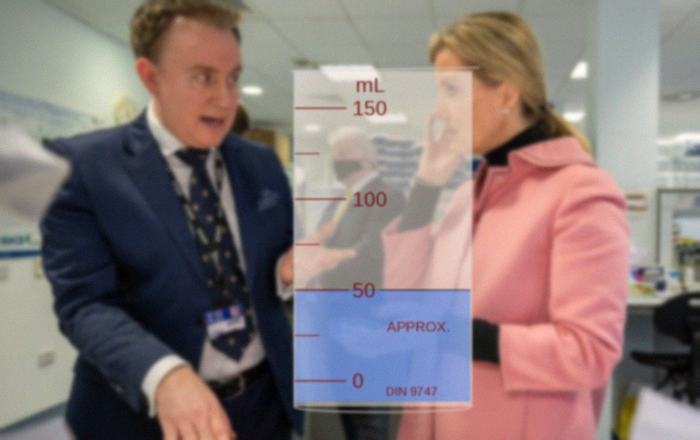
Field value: {"value": 50, "unit": "mL"}
